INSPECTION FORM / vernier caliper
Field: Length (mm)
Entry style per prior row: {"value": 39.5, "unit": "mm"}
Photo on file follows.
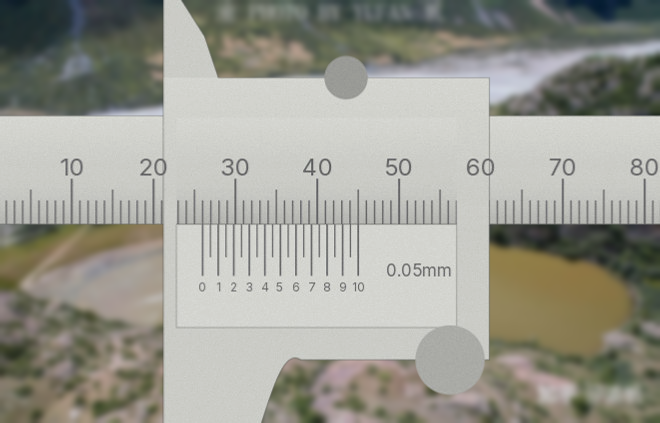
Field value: {"value": 26.0, "unit": "mm"}
